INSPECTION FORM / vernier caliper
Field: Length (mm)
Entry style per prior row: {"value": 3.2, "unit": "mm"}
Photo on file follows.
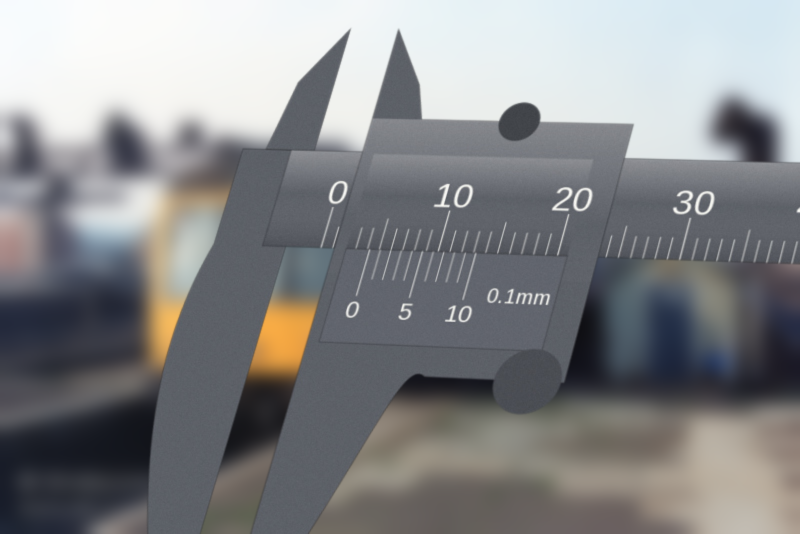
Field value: {"value": 4.2, "unit": "mm"}
